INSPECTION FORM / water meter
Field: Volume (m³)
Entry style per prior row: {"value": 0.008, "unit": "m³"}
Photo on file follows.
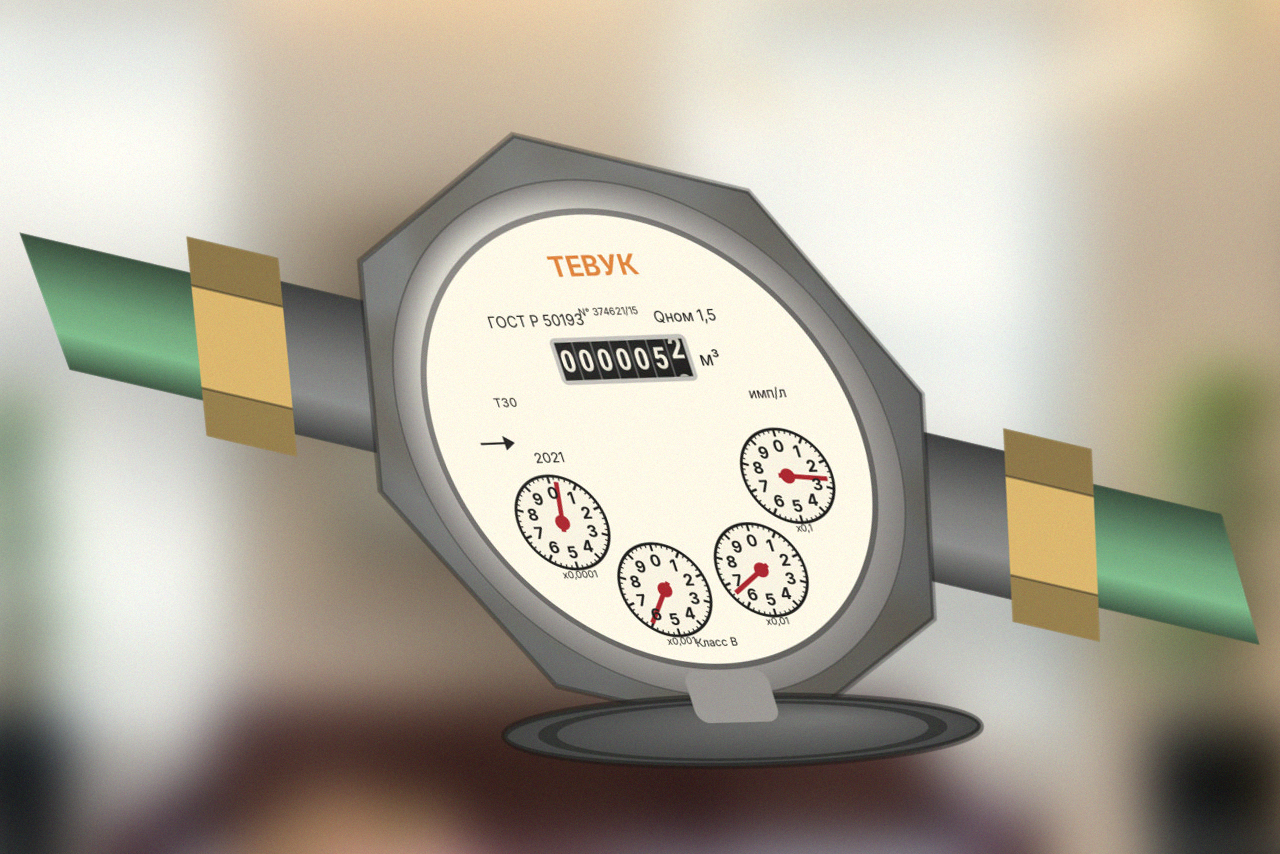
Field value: {"value": 52.2660, "unit": "m³"}
